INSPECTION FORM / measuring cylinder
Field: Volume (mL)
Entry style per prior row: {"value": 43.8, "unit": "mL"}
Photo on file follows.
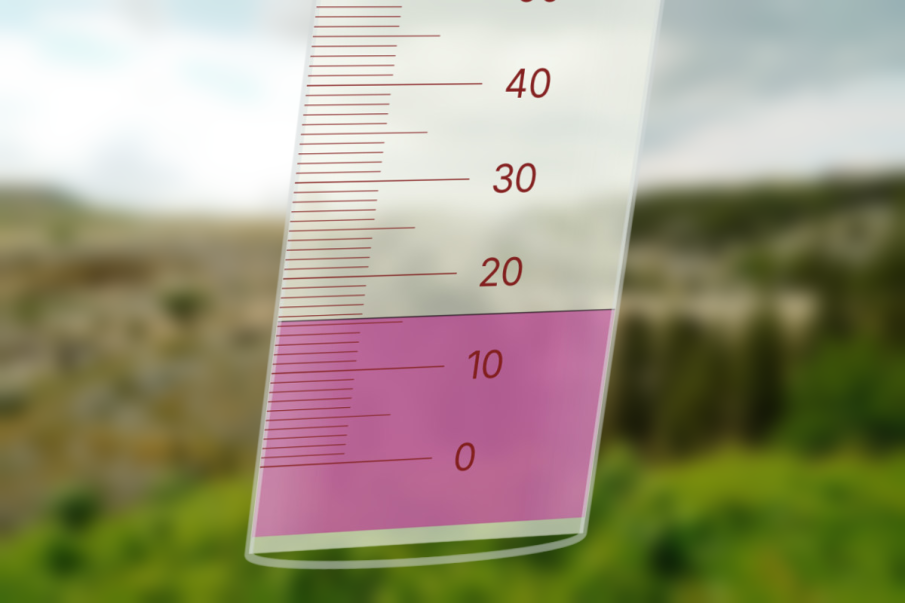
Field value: {"value": 15.5, "unit": "mL"}
